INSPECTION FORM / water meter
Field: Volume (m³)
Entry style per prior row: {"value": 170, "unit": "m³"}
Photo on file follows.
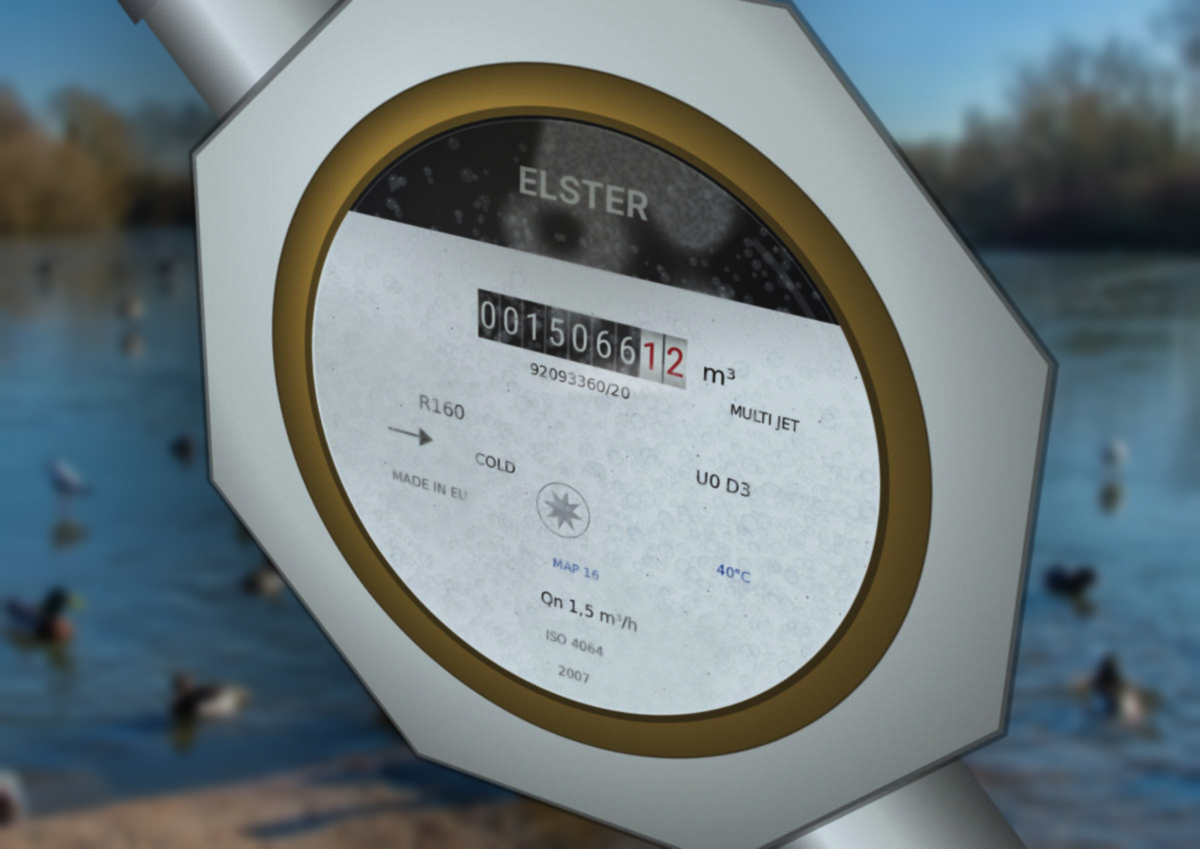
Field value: {"value": 15066.12, "unit": "m³"}
